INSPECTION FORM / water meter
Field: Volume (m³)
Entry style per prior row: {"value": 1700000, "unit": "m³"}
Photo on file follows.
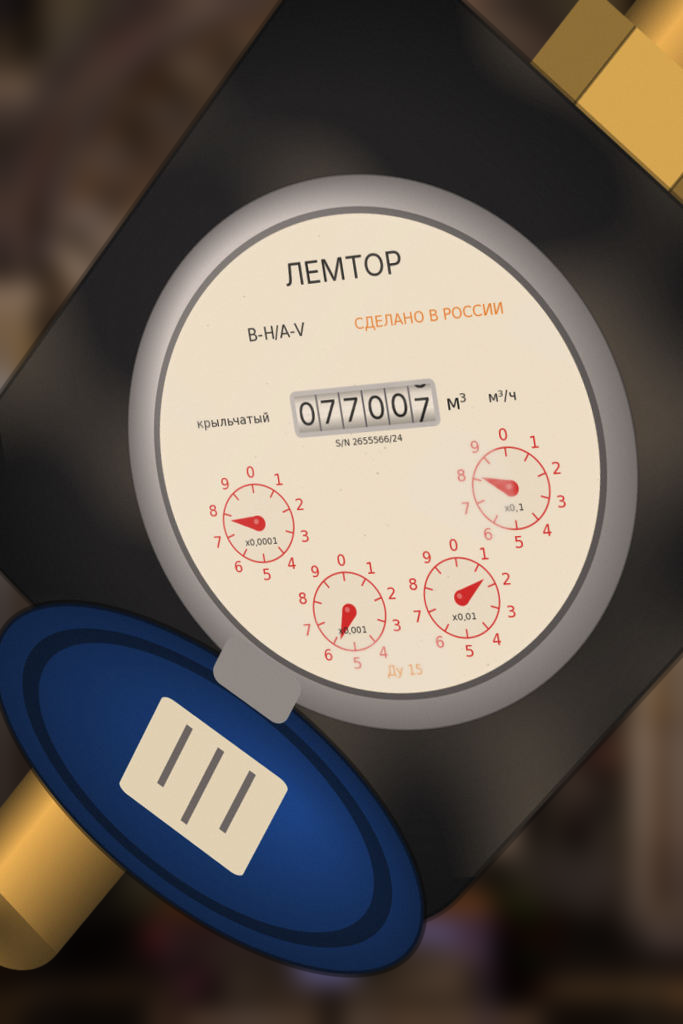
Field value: {"value": 77006.8157, "unit": "m³"}
